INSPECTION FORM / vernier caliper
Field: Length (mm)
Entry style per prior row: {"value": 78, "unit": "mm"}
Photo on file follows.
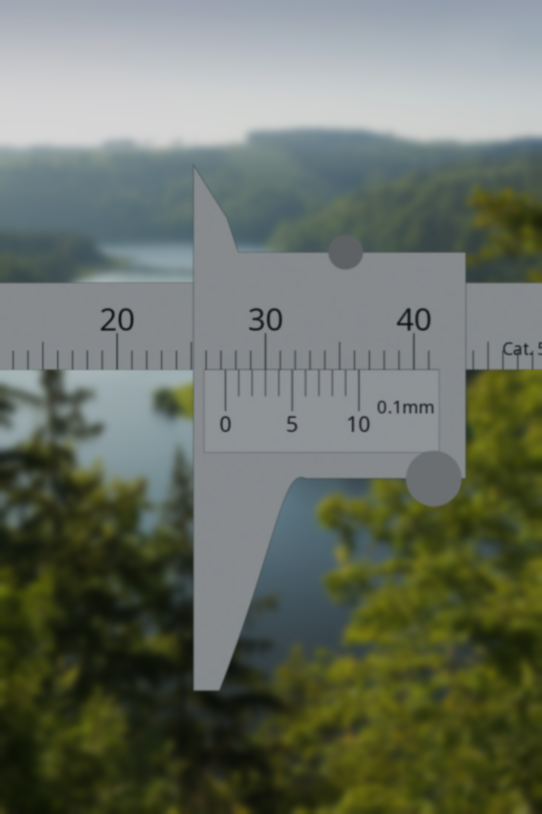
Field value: {"value": 27.3, "unit": "mm"}
